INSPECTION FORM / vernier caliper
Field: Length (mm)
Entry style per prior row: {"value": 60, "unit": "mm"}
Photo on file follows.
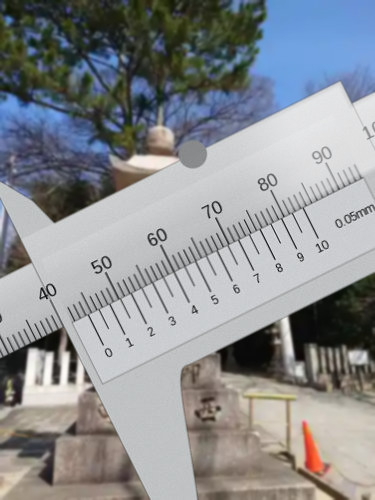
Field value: {"value": 44.4, "unit": "mm"}
